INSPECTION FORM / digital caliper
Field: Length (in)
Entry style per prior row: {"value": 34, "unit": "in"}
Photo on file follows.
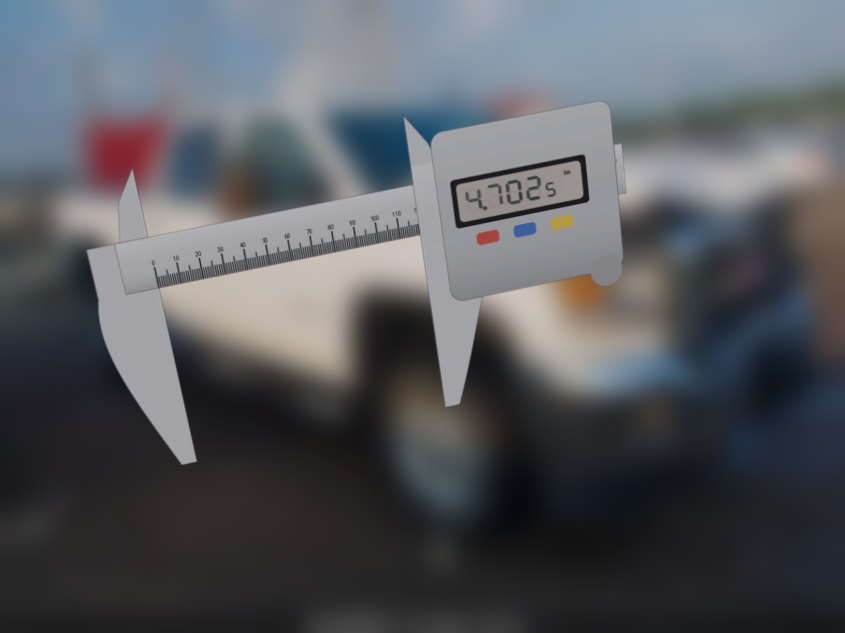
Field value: {"value": 4.7025, "unit": "in"}
